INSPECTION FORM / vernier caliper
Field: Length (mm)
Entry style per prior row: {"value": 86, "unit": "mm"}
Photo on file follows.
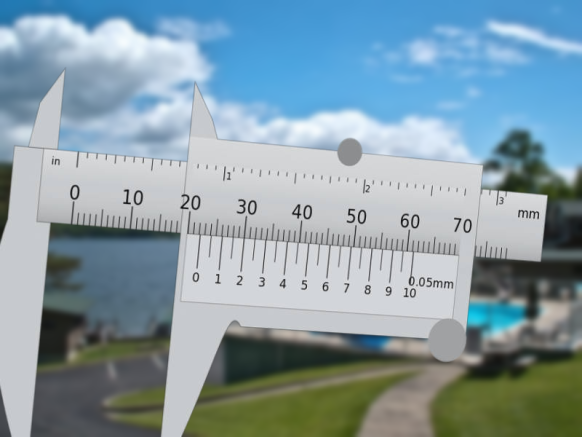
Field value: {"value": 22.2, "unit": "mm"}
